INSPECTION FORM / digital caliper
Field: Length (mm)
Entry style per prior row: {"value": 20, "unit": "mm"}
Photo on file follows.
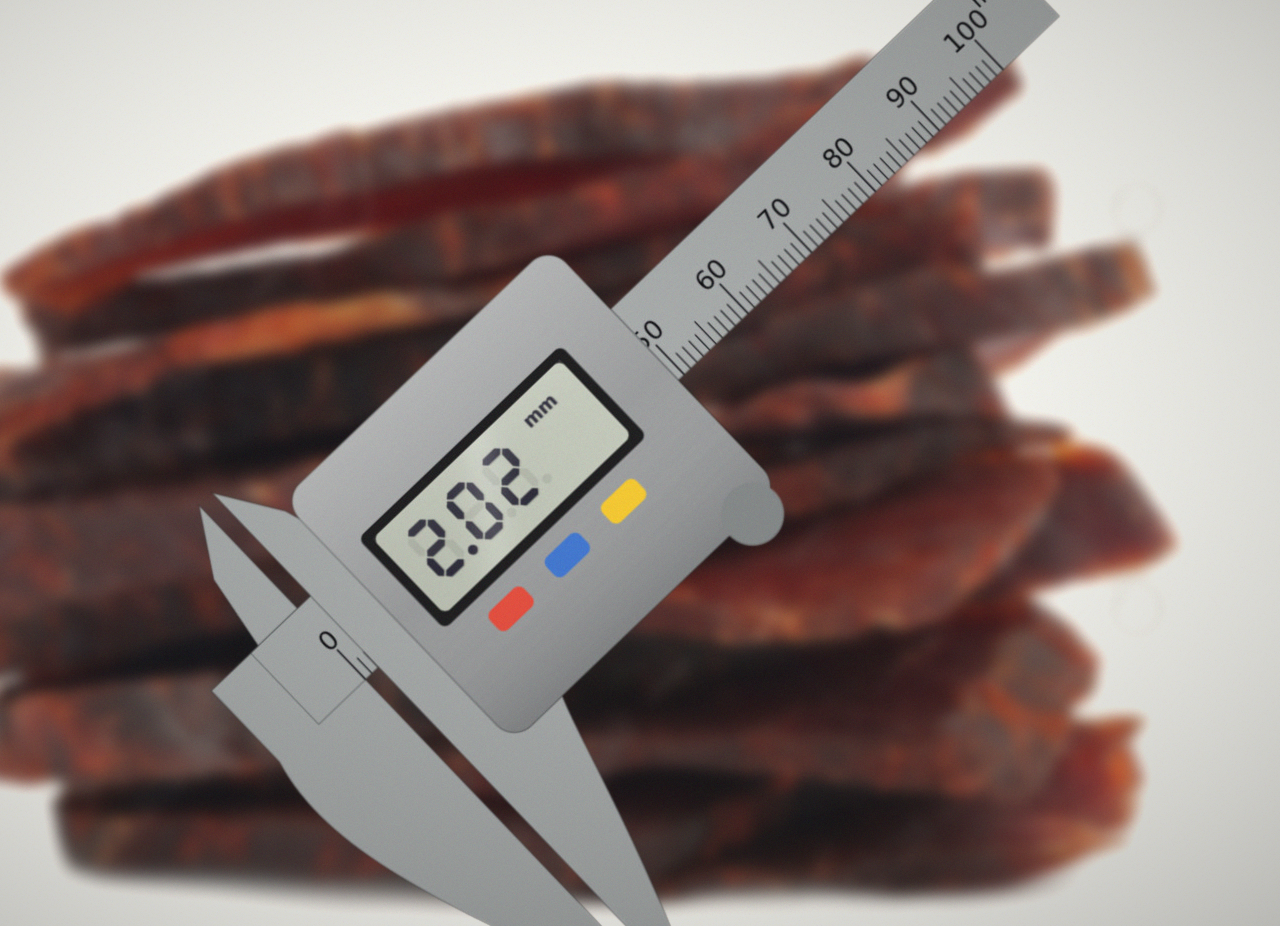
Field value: {"value": 2.02, "unit": "mm"}
